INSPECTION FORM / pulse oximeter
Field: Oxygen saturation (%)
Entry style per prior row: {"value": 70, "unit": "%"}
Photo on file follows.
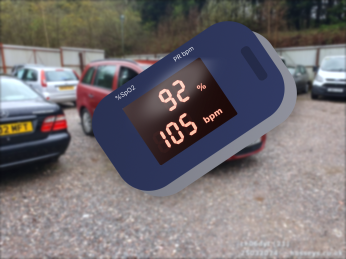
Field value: {"value": 92, "unit": "%"}
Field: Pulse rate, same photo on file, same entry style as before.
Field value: {"value": 105, "unit": "bpm"}
